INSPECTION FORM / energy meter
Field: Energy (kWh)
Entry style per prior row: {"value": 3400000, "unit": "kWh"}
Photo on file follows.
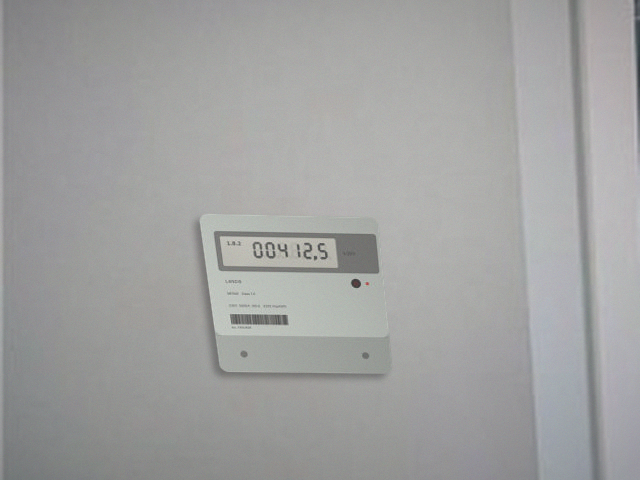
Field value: {"value": 412.5, "unit": "kWh"}
